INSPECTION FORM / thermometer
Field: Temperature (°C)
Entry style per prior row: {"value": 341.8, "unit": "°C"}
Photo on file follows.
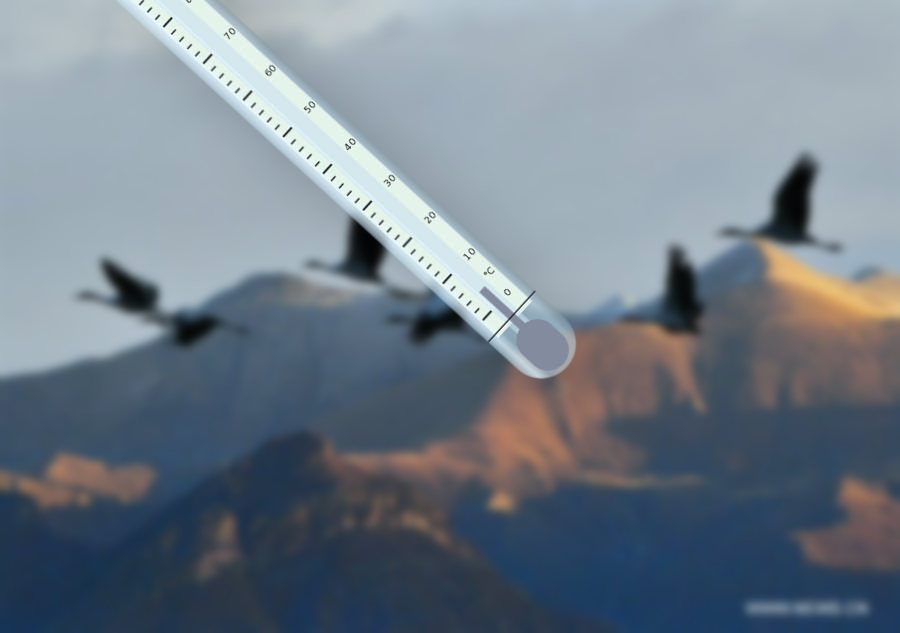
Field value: {"value": 4, "unit": "°C"}
